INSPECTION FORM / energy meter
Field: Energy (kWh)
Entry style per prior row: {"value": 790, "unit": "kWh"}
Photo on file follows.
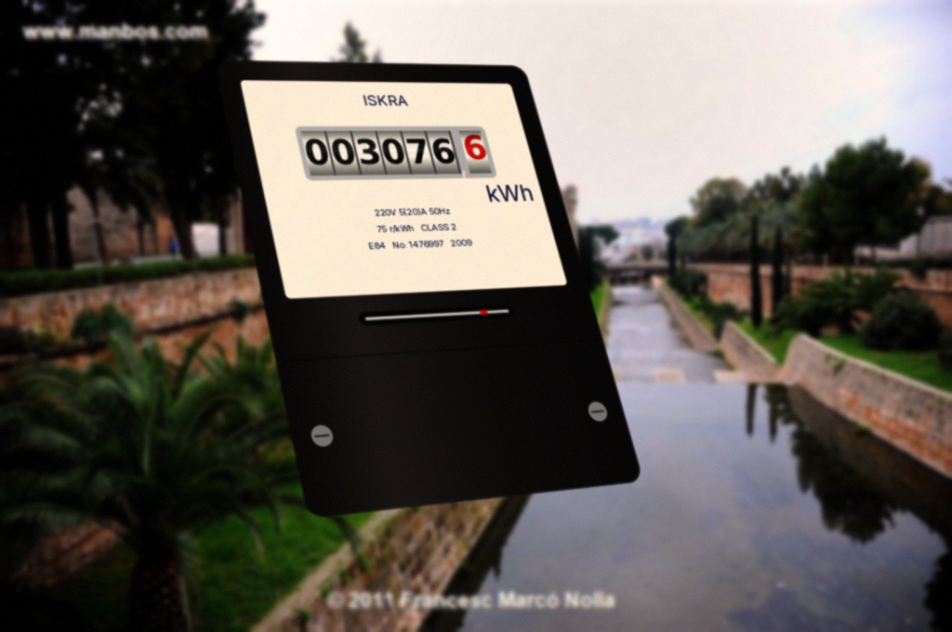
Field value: {"value": 3076.6, "unit": "kWh"}
